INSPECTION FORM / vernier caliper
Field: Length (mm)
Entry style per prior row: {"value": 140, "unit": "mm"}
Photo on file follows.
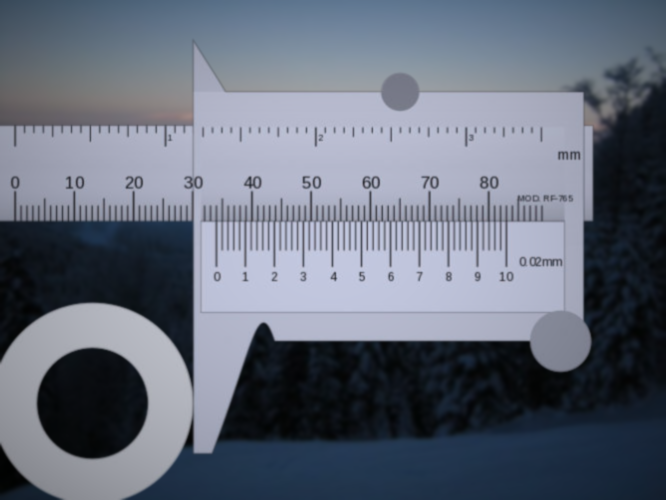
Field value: {"value": 34.0, "unit": "mm"}
